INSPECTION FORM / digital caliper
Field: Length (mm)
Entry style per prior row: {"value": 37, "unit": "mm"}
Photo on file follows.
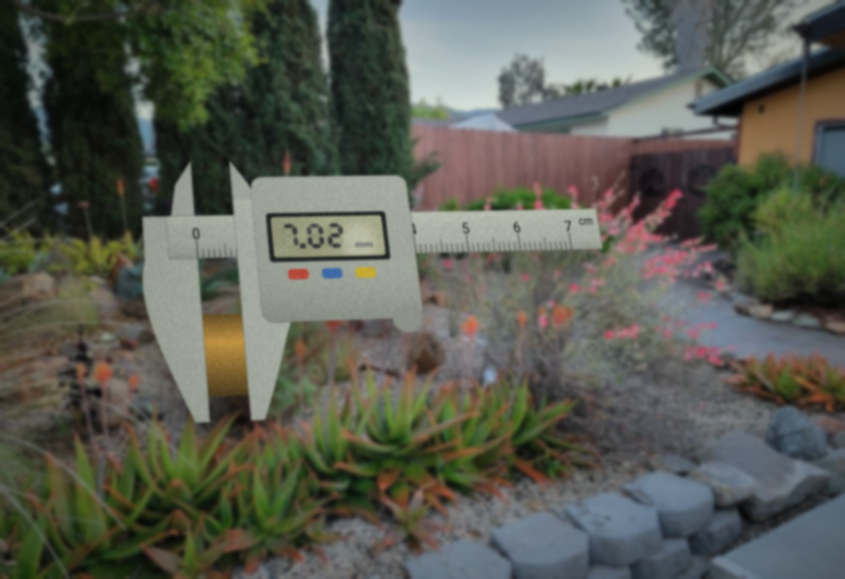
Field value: {"value": 7.02, "unit": "mm"}
